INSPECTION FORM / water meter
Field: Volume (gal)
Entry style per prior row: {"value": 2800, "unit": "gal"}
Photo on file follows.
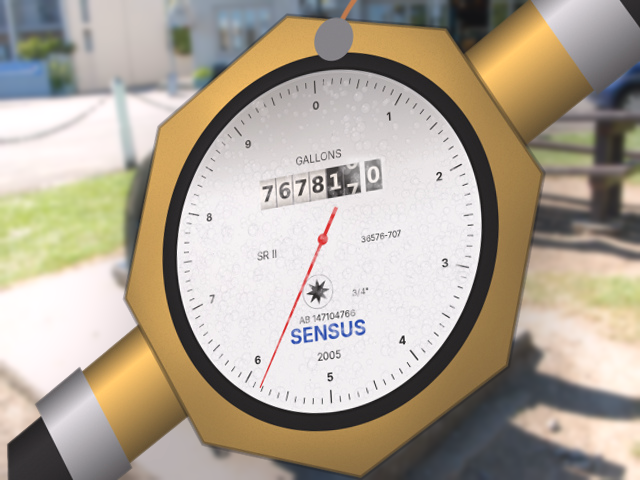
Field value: {"value": 7678165.8, "unit": "gal"}
